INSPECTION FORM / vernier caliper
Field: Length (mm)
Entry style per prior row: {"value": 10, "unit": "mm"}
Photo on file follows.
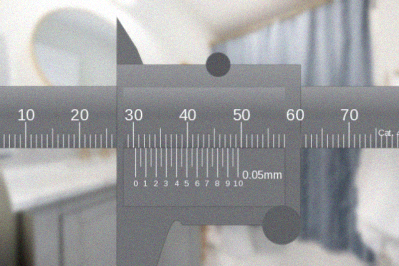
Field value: {"value": 30.4, "unit": "mm"}
